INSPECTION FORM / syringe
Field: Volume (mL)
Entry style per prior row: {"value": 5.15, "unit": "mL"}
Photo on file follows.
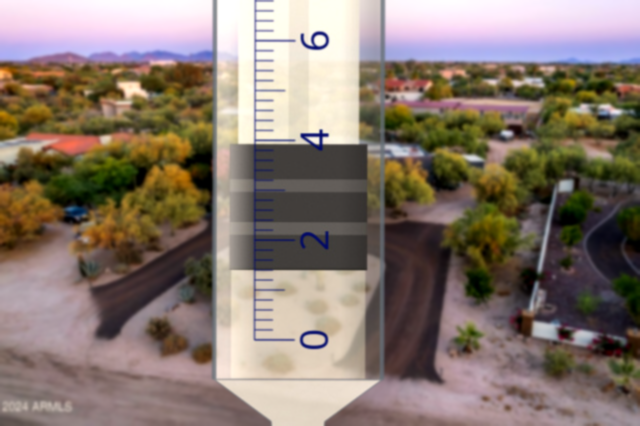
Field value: {"value": 1.4, "unit": "mL"}
